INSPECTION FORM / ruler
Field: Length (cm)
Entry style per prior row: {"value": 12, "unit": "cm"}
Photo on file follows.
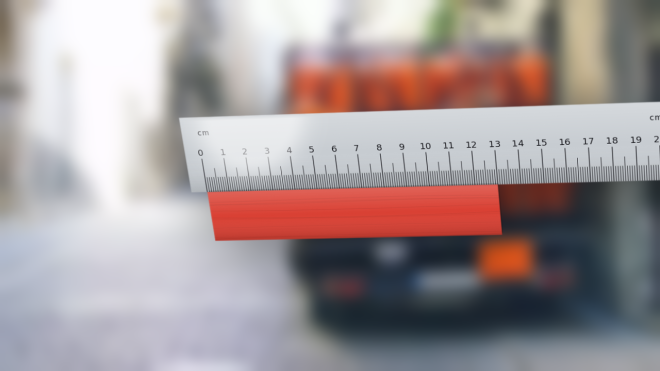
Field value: {"value": 13, "unit": "cm"}
